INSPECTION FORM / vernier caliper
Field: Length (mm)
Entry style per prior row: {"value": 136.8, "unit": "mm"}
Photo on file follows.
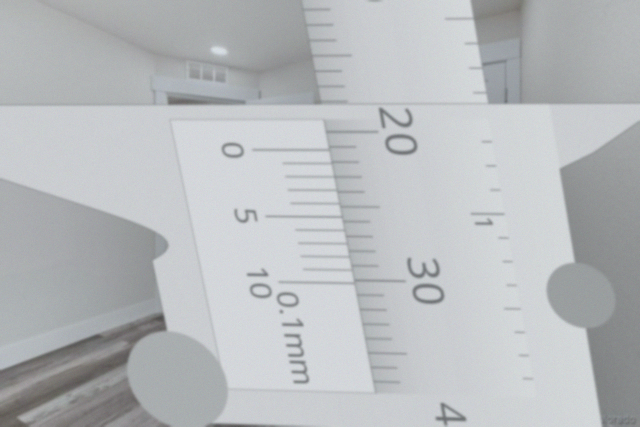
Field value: {"value": 21.2, "unit": "mm"}
